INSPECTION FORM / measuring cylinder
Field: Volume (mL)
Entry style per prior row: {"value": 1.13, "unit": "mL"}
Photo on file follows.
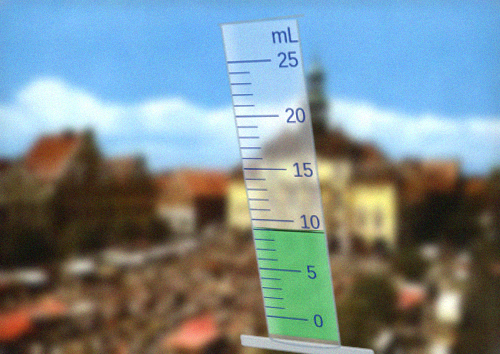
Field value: {"value": 9, "unit": "mL"}
